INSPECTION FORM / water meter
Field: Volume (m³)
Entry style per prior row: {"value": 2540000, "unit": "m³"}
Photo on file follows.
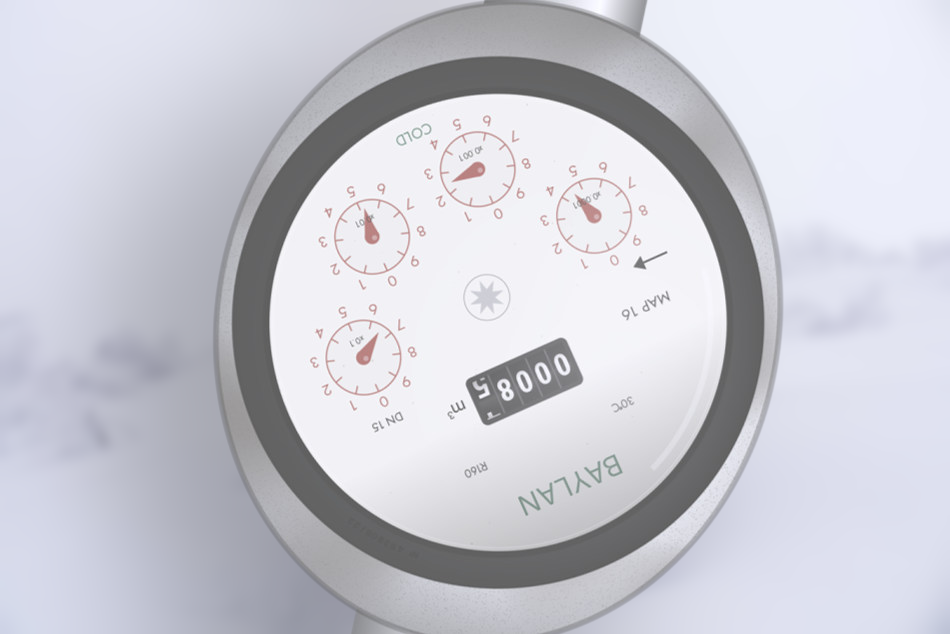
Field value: {"value": 84.6524, "unit": "m³"}
